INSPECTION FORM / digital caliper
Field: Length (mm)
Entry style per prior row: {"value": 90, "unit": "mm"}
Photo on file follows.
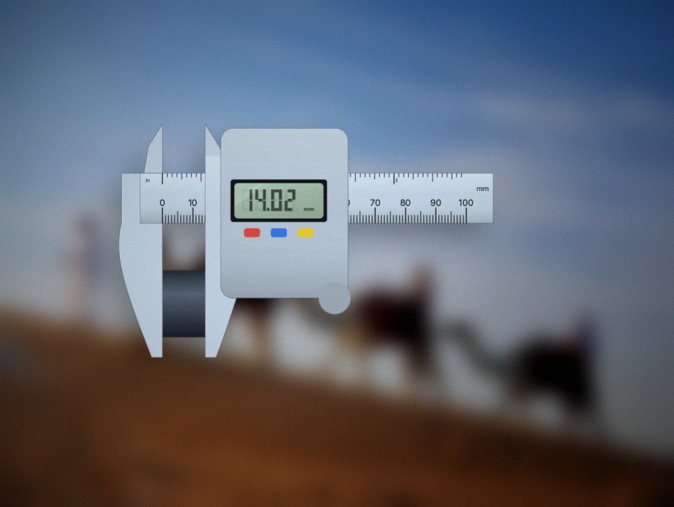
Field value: {"value": 14.02, "unit": "mm"}
